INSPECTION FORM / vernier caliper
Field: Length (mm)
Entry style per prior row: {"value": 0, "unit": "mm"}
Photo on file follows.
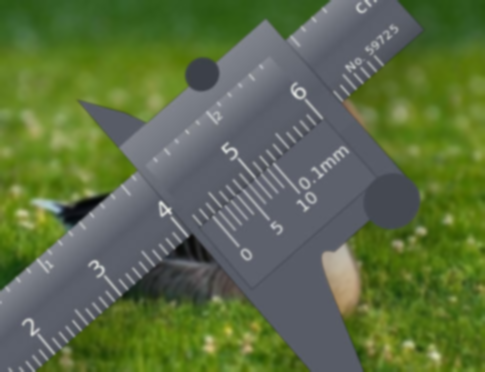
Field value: {"value": 43.6, "unit": "mm"}
